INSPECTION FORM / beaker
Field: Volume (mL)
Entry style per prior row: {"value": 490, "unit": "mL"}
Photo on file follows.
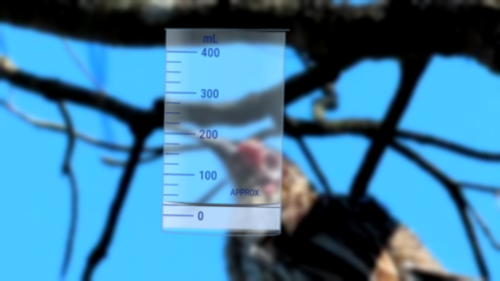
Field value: {"value": 25, "unit": "mL"}
